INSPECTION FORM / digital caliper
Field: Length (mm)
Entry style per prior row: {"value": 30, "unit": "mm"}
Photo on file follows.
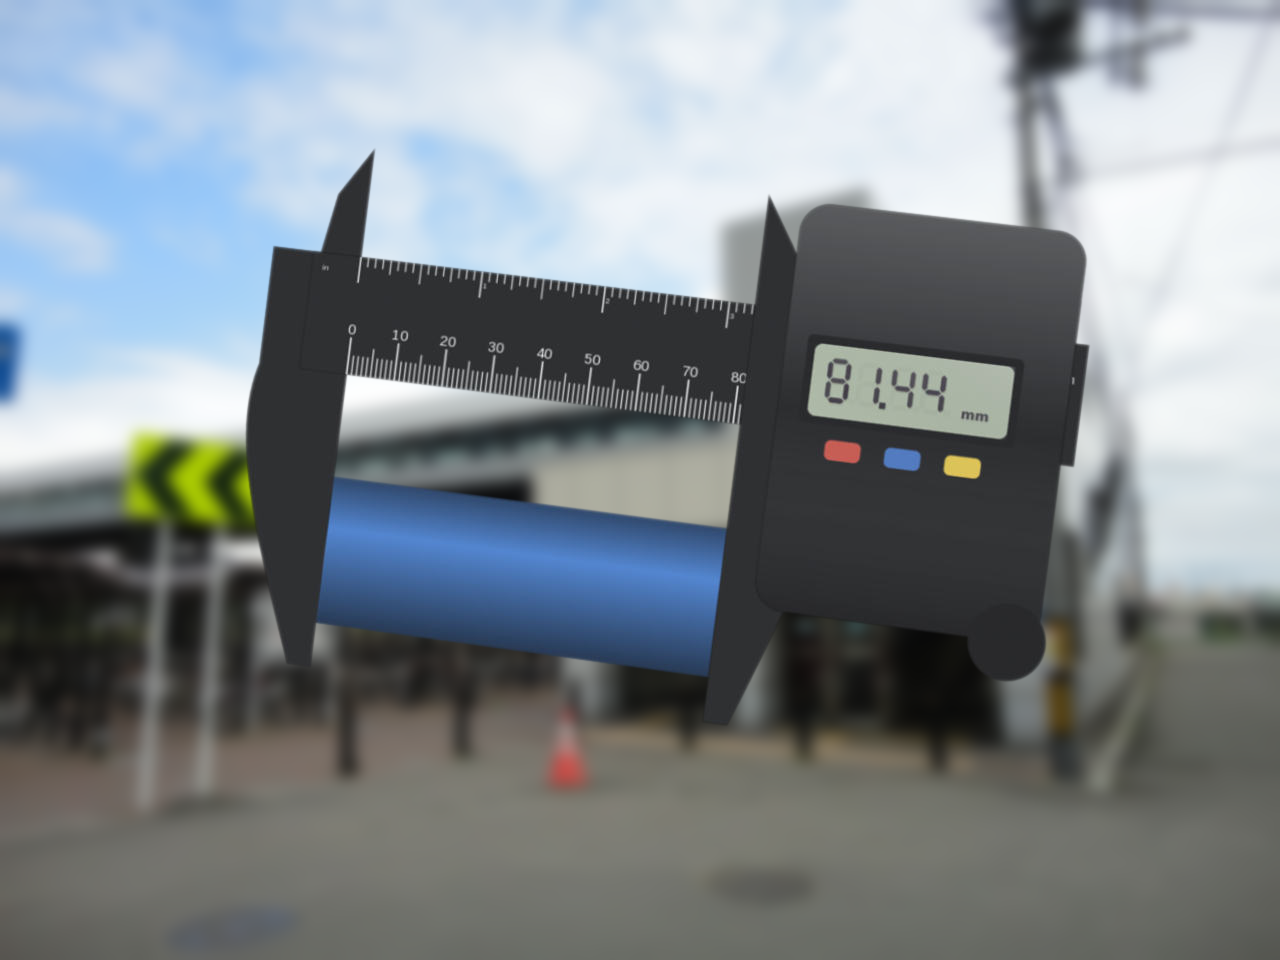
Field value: {"value": 81.44, "unit": "mm"}
